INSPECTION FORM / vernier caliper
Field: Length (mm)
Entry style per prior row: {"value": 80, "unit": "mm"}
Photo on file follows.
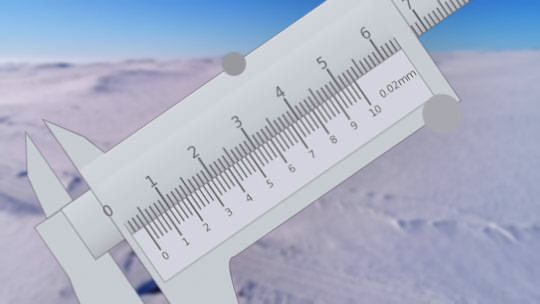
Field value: {"value": 4.0, "unit": "mm"}
